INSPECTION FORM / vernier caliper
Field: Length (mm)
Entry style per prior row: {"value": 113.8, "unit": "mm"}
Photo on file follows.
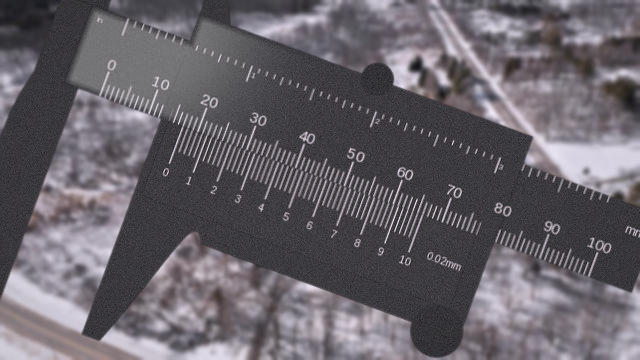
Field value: {"value": 17.0, "unit": "mm"}
